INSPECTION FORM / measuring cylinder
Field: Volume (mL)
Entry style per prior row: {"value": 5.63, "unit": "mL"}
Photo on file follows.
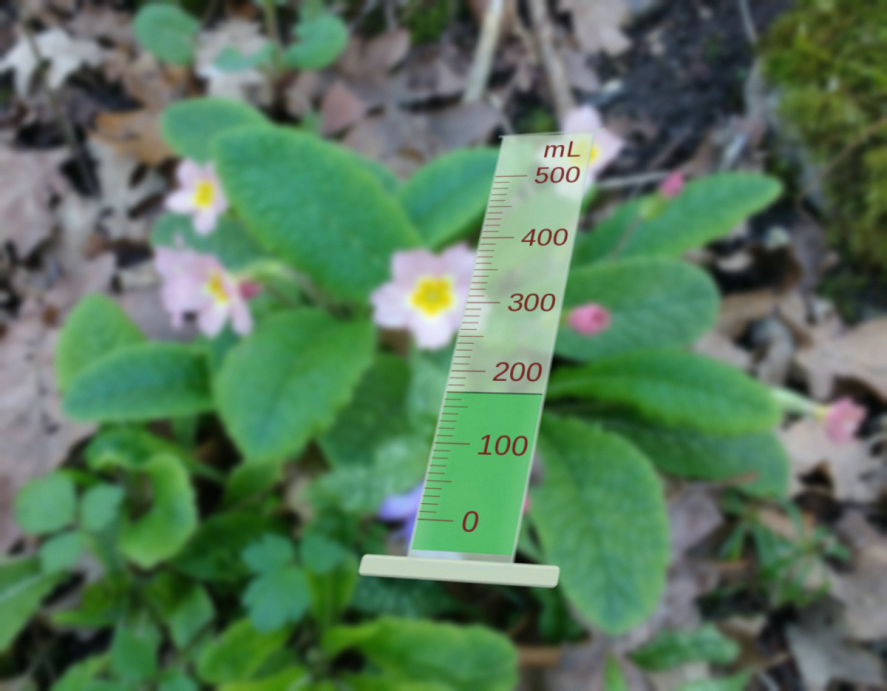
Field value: {"value": 170, "unit": "mL"}
